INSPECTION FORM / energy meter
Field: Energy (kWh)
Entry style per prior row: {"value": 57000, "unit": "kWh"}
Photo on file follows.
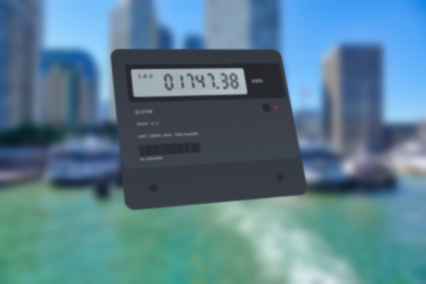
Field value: {"value": 1747.38, "unit": "kWh"}
